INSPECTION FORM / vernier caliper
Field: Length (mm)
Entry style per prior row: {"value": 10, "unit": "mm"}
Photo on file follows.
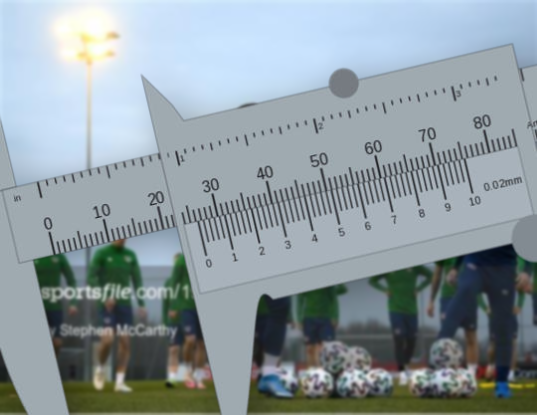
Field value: {"value": 26.4, "unit": "mm"}
